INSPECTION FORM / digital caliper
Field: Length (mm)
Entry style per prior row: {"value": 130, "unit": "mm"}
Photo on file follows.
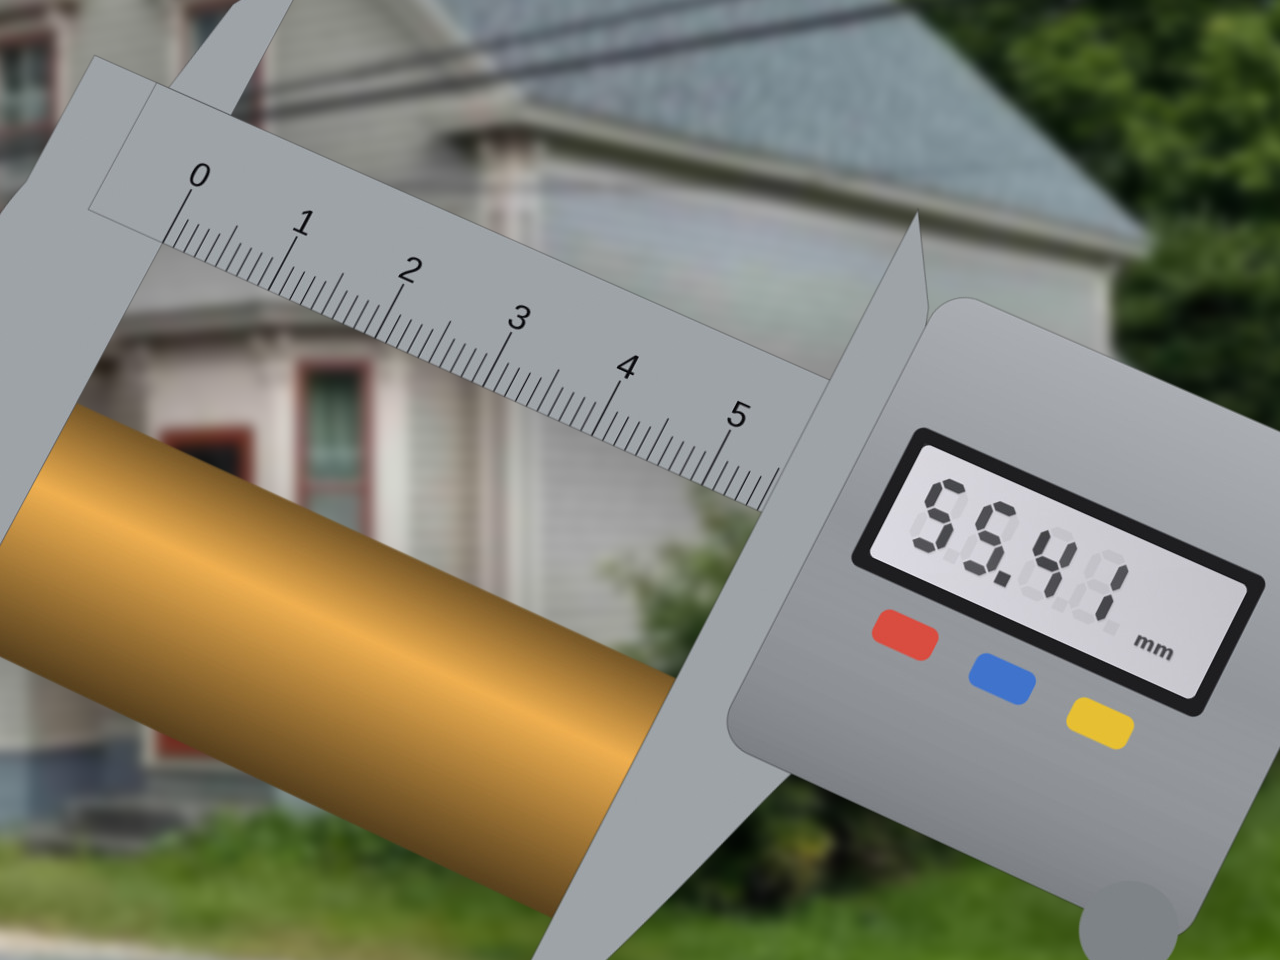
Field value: {"value": 55.41, "unit": "mm"}
